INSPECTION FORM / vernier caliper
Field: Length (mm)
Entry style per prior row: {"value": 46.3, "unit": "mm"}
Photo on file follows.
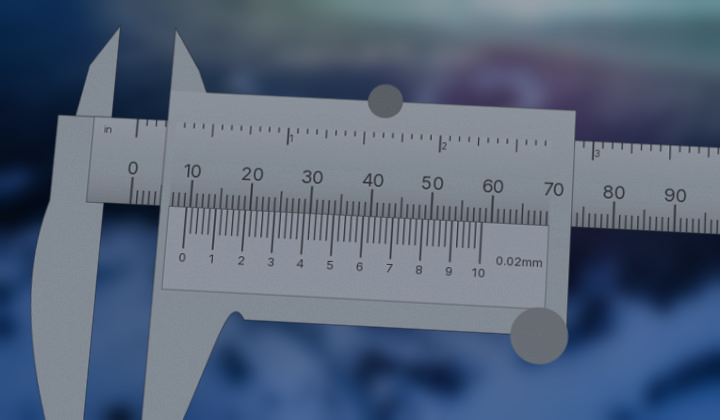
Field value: {"value": 9.4, "unit": "mm"}
